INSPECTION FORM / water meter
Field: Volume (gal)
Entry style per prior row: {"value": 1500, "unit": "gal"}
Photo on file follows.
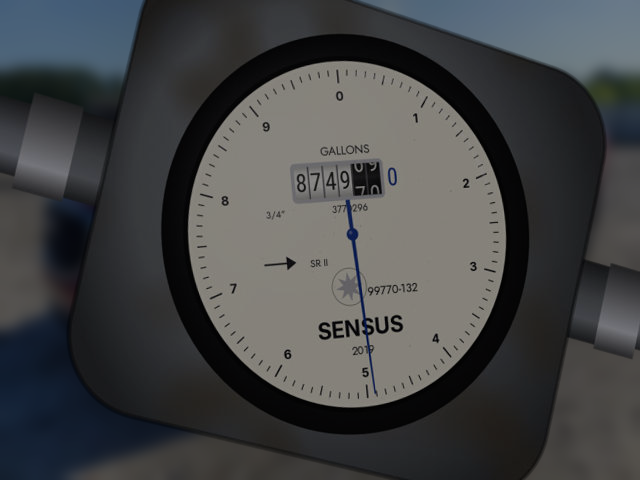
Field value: {"value": 8749694.9, "unit": "gal"}
